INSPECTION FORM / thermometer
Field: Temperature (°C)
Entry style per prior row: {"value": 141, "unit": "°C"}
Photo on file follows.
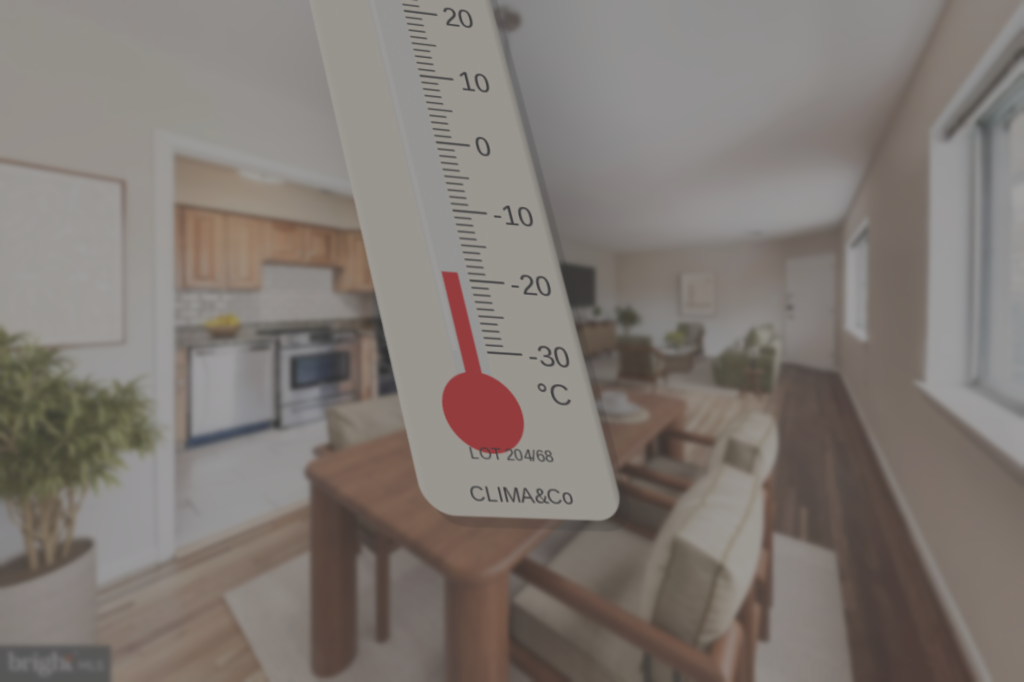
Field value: {"value": -19, "unit": "°C"}
